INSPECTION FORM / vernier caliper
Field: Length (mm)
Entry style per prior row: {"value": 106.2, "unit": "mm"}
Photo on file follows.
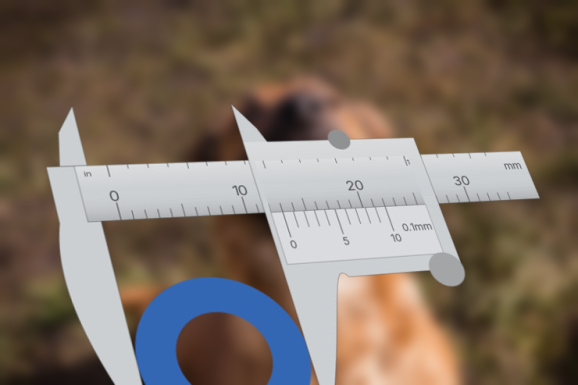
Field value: {"value": 13.0, "unit": "mm"}
